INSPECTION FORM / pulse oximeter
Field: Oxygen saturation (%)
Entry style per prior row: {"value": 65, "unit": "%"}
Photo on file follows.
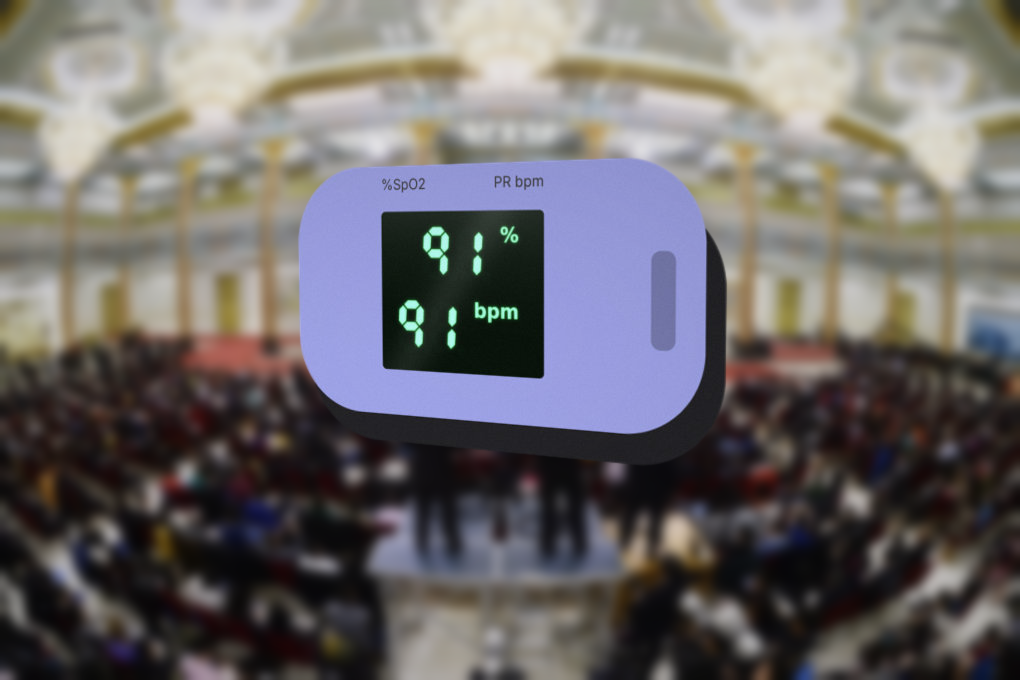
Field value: {"value": 91, "unit": "%"}
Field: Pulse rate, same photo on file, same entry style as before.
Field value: {"value": 91, "unit": "bpm"}
